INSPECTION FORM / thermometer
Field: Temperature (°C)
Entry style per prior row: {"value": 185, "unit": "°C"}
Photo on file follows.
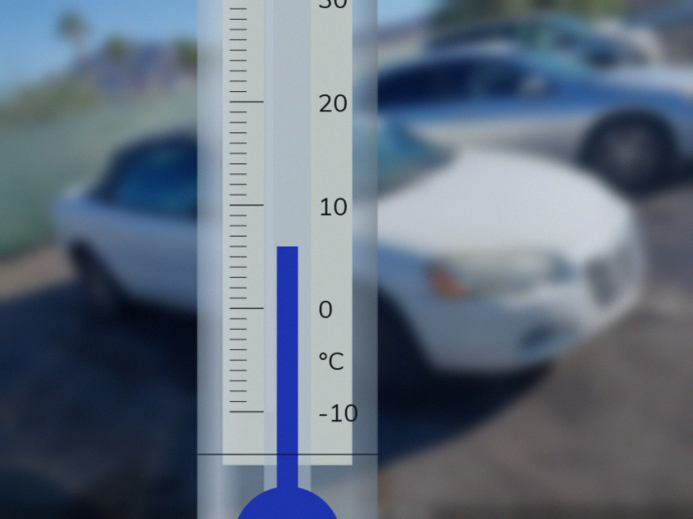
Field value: {"value": 6, "unit": "°C"}
